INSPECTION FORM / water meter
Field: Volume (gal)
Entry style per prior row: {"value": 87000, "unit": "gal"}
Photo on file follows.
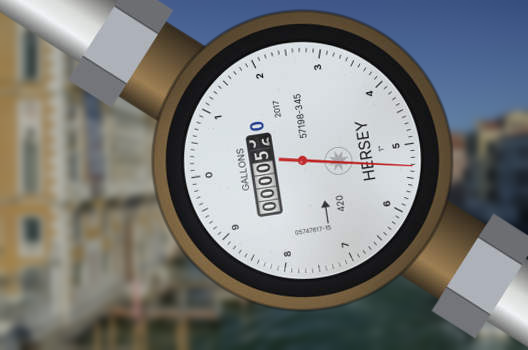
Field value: {"value": 555.3, "unit": "gal"}
